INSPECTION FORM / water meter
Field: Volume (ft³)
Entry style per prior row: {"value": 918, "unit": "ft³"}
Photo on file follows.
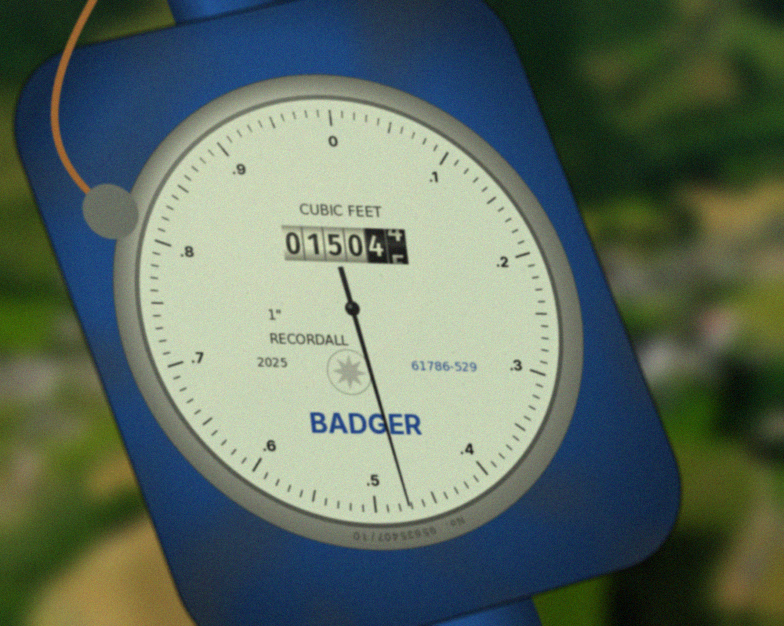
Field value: {"value": 15044.47, "unit": "ft³"}
